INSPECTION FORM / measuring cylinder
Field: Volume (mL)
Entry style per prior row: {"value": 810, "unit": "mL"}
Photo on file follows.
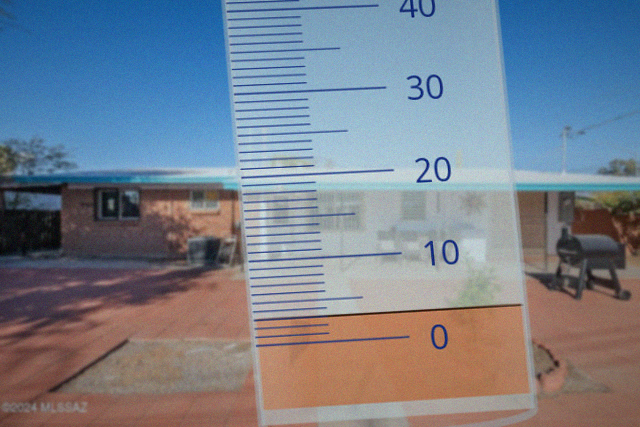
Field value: {"value": 3, "unit": "mL"}
